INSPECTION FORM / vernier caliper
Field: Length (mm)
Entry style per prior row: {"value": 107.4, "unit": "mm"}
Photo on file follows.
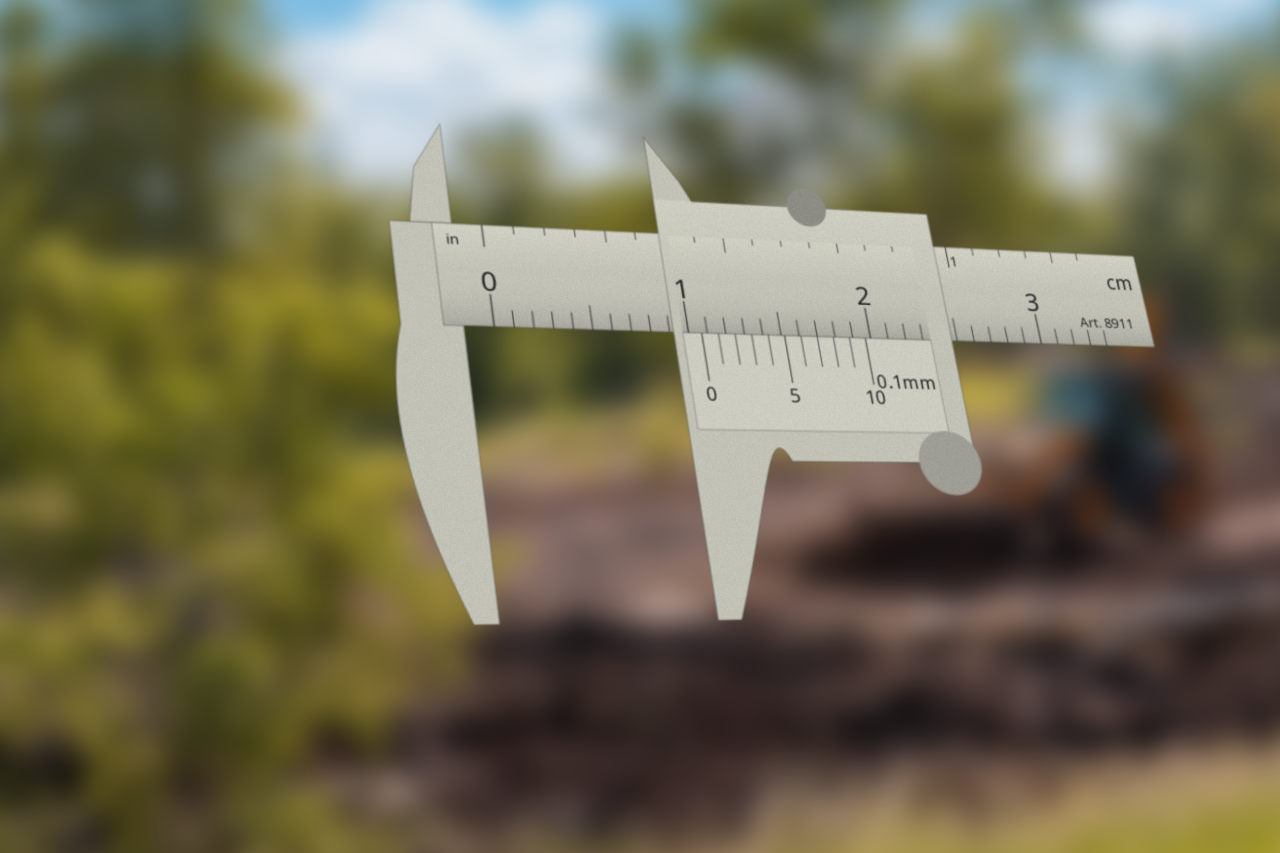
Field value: {"value": 10.7, "unit": "mm"}
